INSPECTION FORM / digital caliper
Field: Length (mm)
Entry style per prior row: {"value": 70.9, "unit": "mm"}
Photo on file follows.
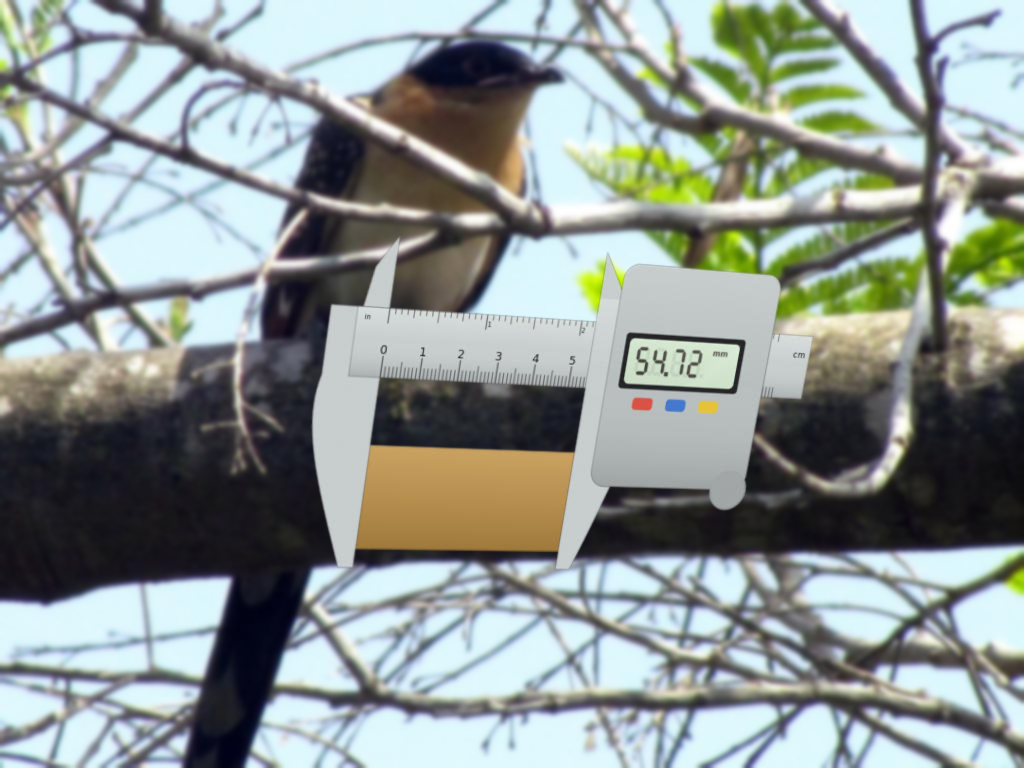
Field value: {"value": 54.72, "unit": "mm"}
